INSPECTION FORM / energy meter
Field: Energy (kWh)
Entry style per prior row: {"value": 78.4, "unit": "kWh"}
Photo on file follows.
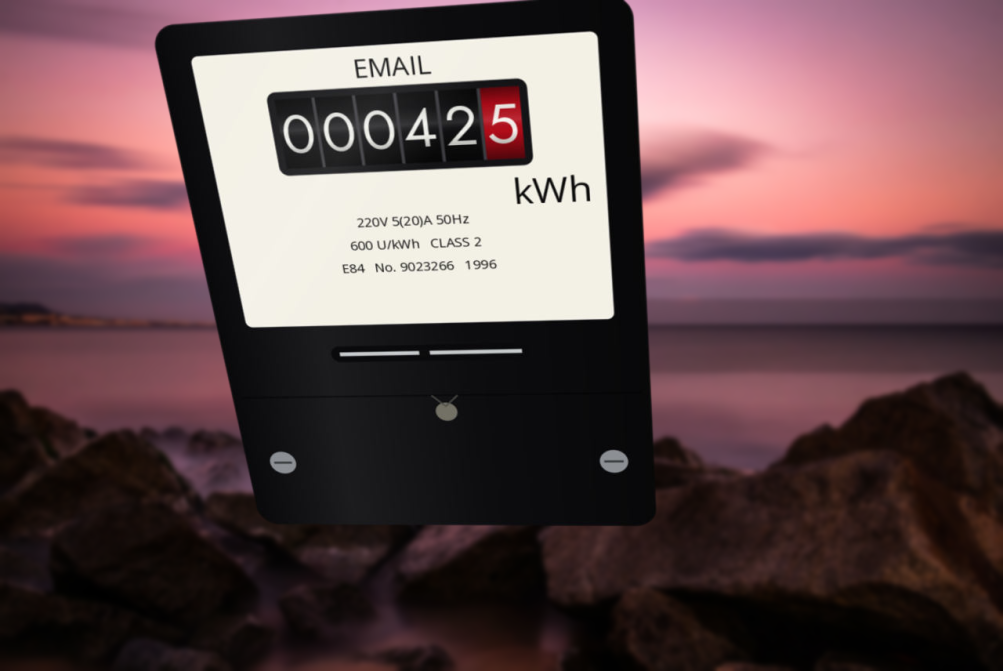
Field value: {"value": 42.5, "unit": "kWh"}
